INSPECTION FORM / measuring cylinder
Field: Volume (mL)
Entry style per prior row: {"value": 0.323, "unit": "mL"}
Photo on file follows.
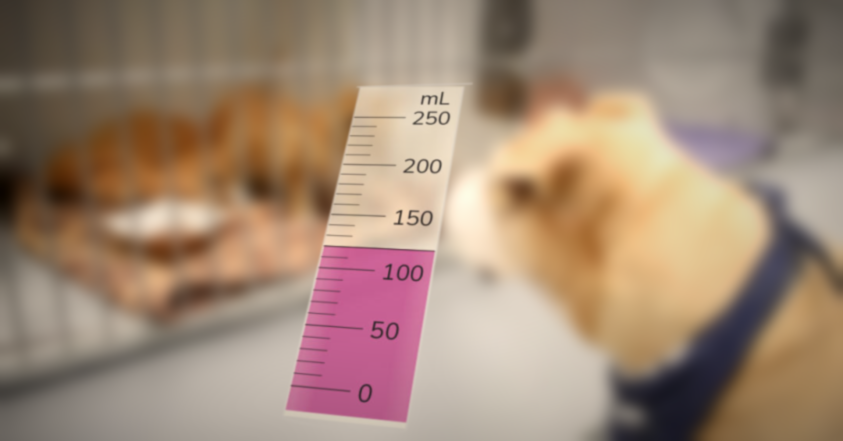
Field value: {"value": 120, "unit": "mL"}
